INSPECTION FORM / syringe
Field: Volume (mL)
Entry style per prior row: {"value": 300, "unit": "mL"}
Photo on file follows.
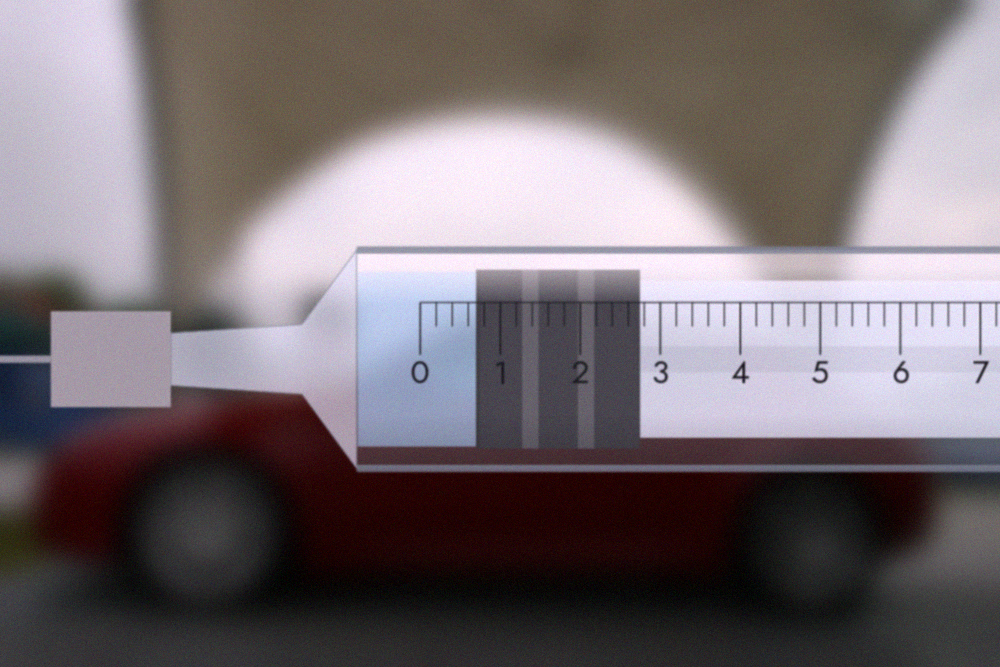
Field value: {"value": 0.7, "unit": "mL"}
